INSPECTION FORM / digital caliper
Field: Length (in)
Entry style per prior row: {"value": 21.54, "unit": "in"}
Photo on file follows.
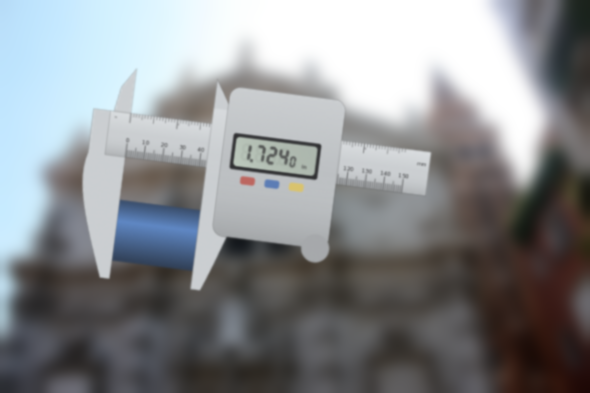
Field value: {"value": 1.7240, "unit": "in"}
